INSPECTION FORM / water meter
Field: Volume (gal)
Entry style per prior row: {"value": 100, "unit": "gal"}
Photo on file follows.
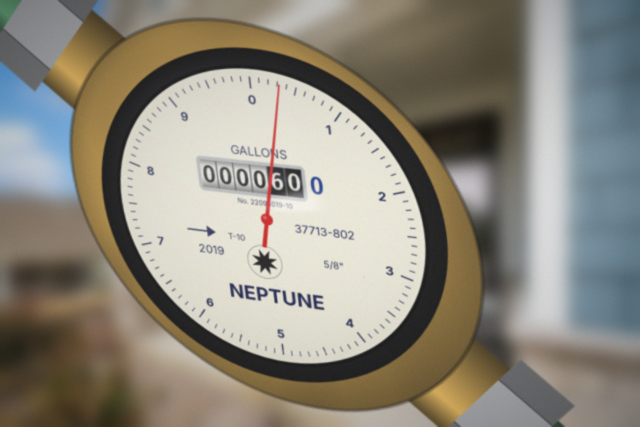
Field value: {"value": 600.3, "unit": "gal"}
